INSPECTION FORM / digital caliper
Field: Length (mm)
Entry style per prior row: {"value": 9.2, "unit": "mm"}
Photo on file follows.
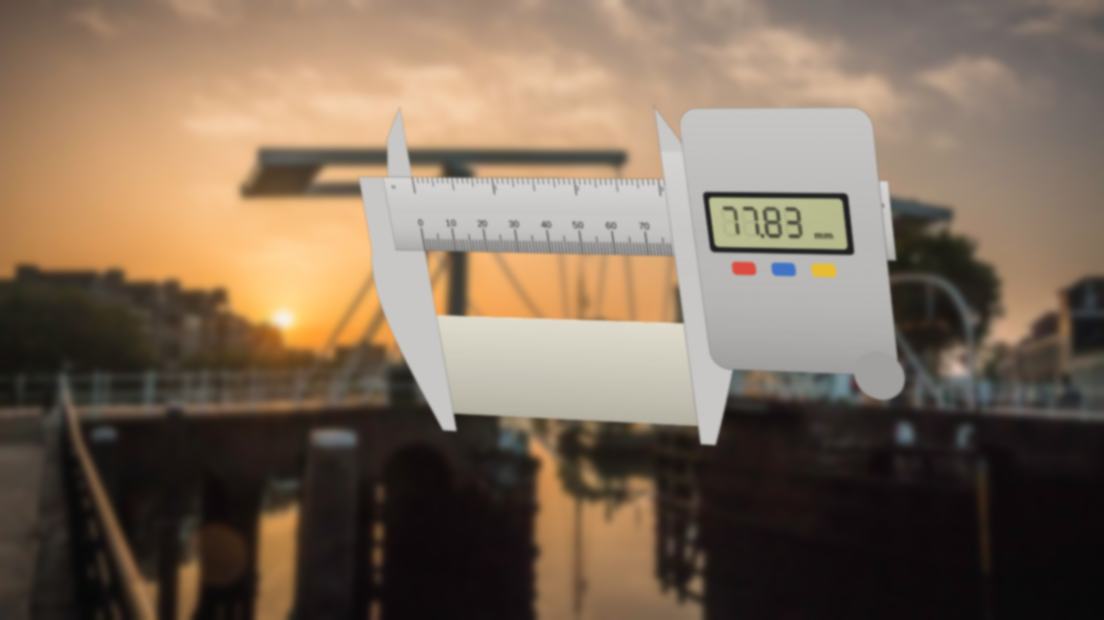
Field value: {"value": 77.83, "unit": "mm"}
